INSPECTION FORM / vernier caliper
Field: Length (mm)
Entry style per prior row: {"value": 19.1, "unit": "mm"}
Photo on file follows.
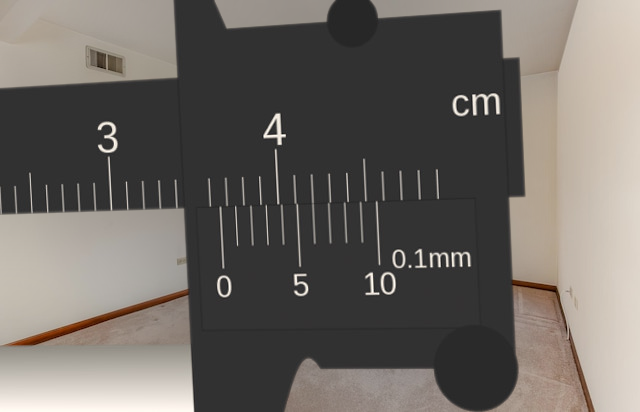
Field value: {"value": 36.6, "unit": "mm"}
